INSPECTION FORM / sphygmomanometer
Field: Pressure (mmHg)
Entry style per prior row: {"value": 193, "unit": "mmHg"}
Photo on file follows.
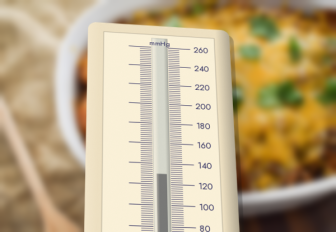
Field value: {"value": 130, "unit": "mmHg"}
